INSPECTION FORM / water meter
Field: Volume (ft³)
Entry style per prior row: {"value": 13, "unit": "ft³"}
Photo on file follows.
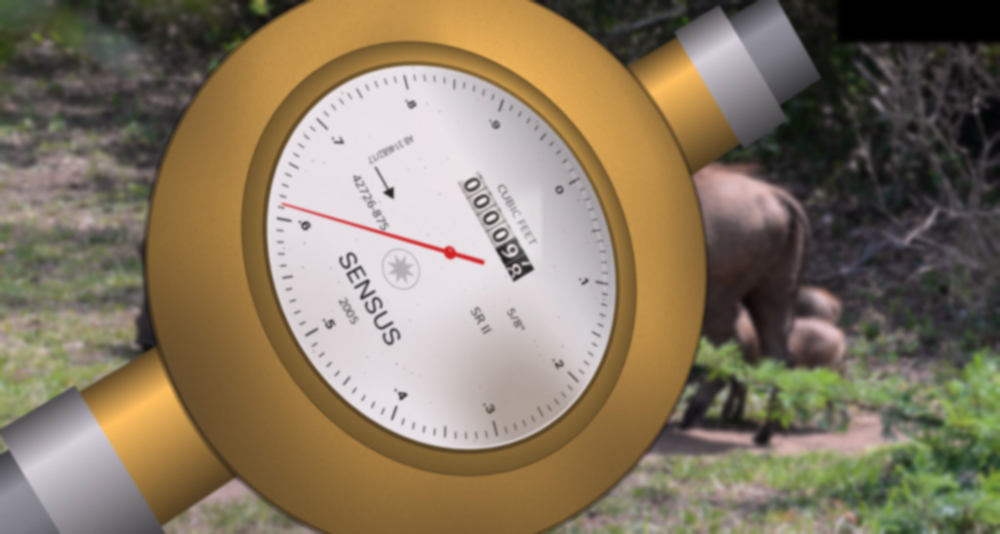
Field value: {"value": 97.61, "unit": "ft³"}
